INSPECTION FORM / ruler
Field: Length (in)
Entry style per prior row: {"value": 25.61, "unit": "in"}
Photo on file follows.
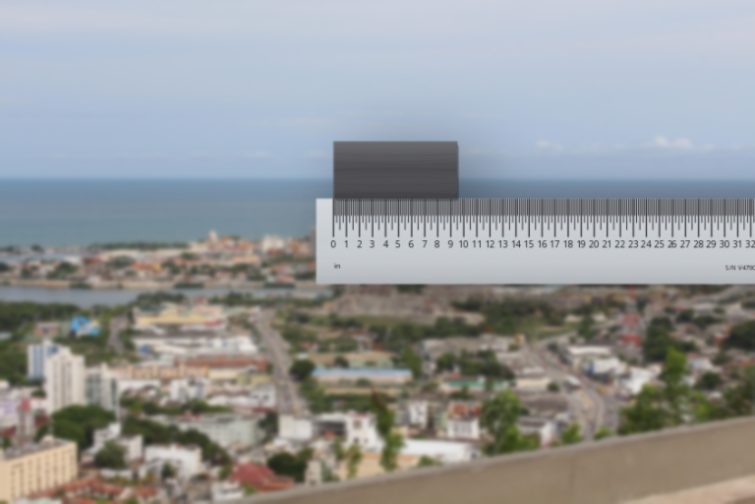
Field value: {"value": 9.5, "unit": "in"}
